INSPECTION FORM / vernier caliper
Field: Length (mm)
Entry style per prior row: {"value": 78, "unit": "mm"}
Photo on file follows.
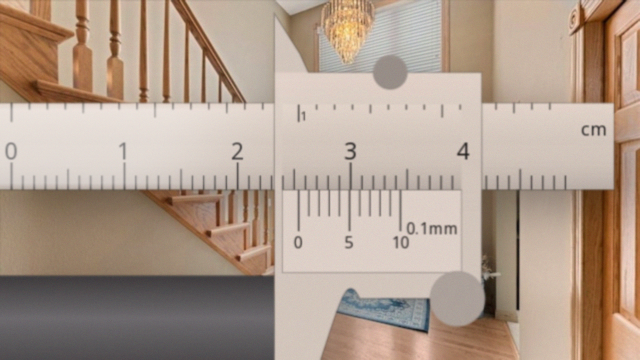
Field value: {"value": 25.4, "unit": "mm"}
